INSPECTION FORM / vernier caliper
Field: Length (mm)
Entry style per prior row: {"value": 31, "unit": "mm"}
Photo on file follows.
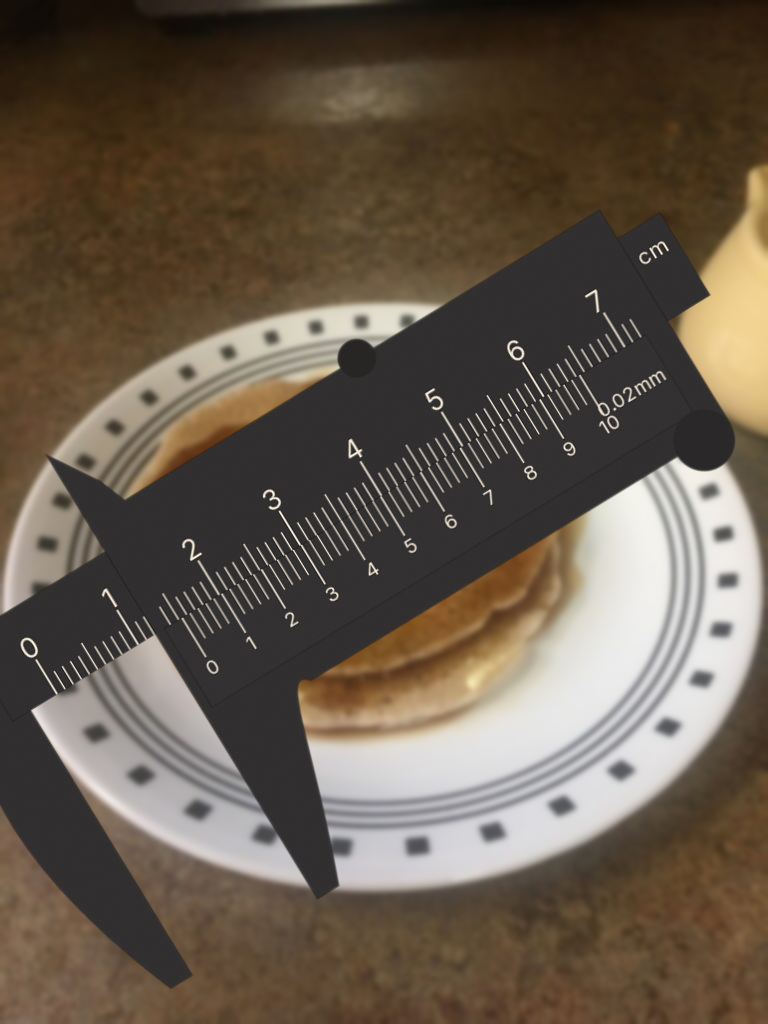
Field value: {"value": 15.4, "unit": "mm"}
